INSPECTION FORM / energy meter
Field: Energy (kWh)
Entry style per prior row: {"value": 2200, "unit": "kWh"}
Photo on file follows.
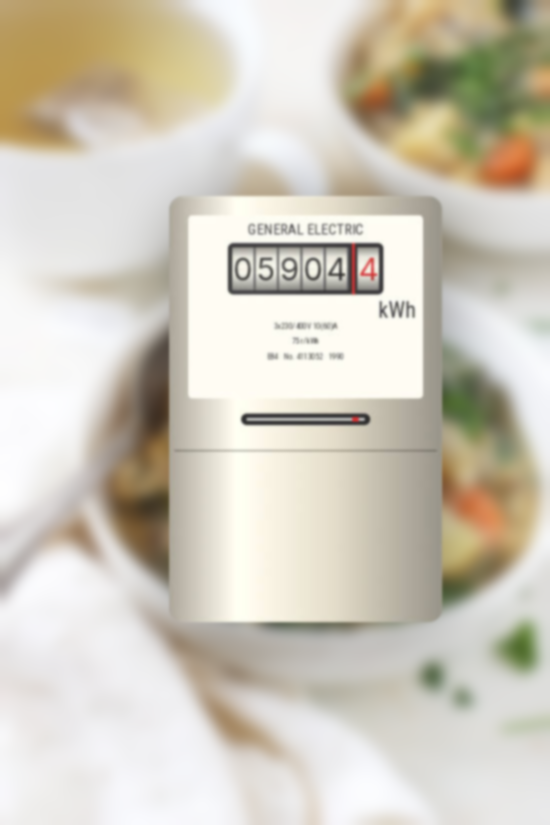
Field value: {"value": 5904.4, "unit": "kWh"}
